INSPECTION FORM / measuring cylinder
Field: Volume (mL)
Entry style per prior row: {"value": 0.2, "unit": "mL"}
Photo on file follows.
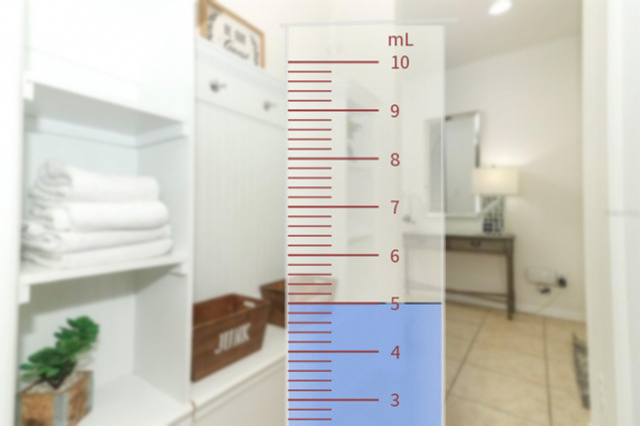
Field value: {"value": 5, "unit": "mL"}
